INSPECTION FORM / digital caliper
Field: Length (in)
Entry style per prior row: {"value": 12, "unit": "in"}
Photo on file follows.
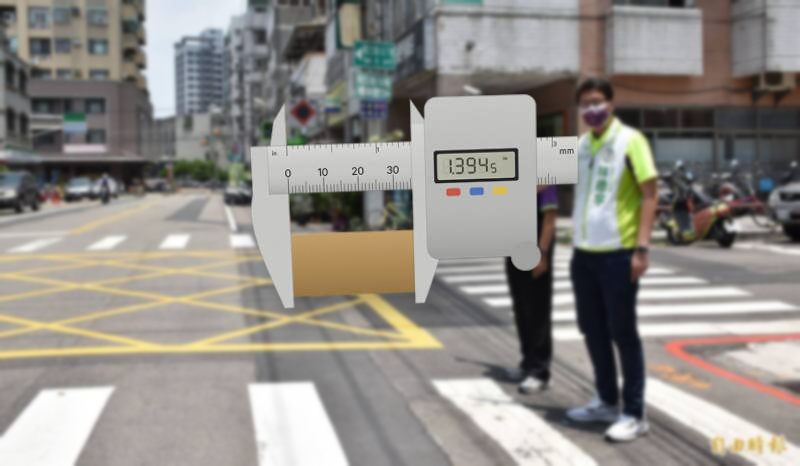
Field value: {"value": 1.3945, "unit": "in"}
